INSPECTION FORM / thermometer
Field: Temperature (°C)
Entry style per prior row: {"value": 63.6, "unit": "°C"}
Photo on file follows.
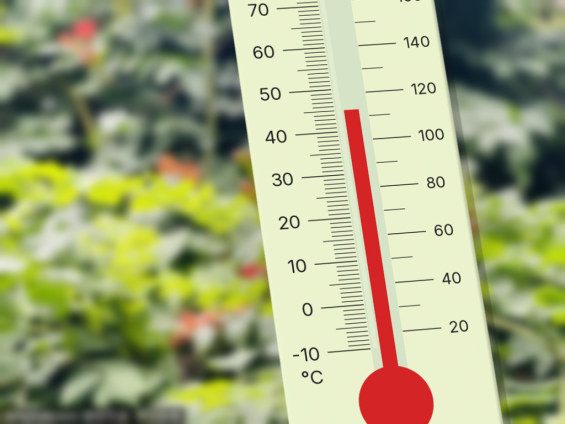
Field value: {"value": 45, "unit": "°C"}
